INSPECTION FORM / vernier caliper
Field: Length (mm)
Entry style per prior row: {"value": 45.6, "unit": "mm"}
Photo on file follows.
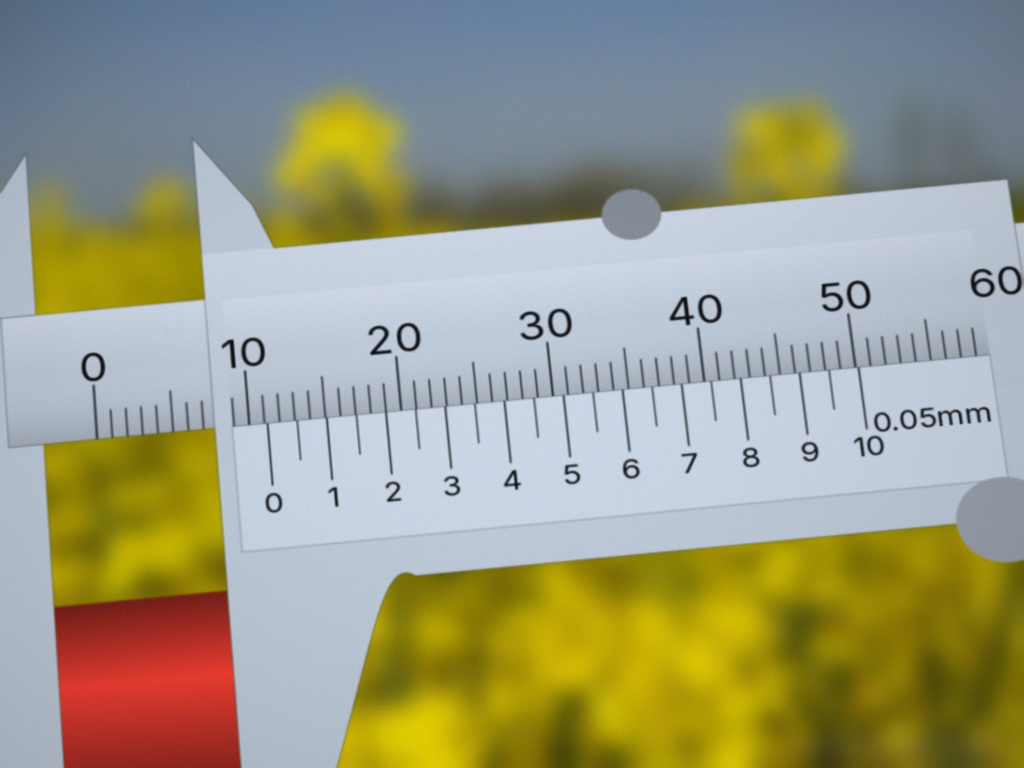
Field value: {"value": 11.2, "unit": "mm"}
